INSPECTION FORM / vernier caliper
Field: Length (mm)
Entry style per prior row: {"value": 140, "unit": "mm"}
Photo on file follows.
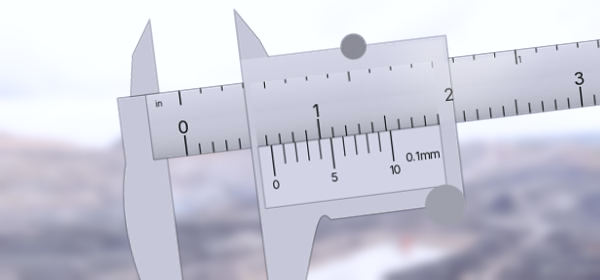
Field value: {"value": 6.3, "unit": "mm"}
